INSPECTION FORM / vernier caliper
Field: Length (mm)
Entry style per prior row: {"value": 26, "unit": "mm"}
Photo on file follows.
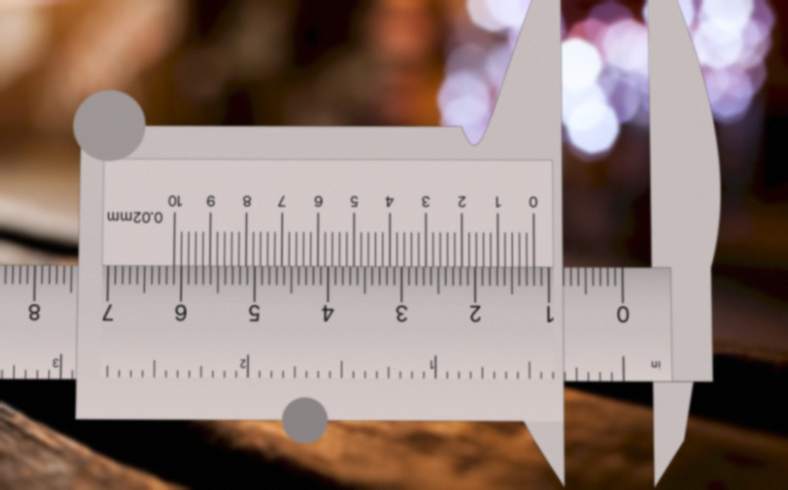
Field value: {"value": 12.0, "unit": "mm"}
